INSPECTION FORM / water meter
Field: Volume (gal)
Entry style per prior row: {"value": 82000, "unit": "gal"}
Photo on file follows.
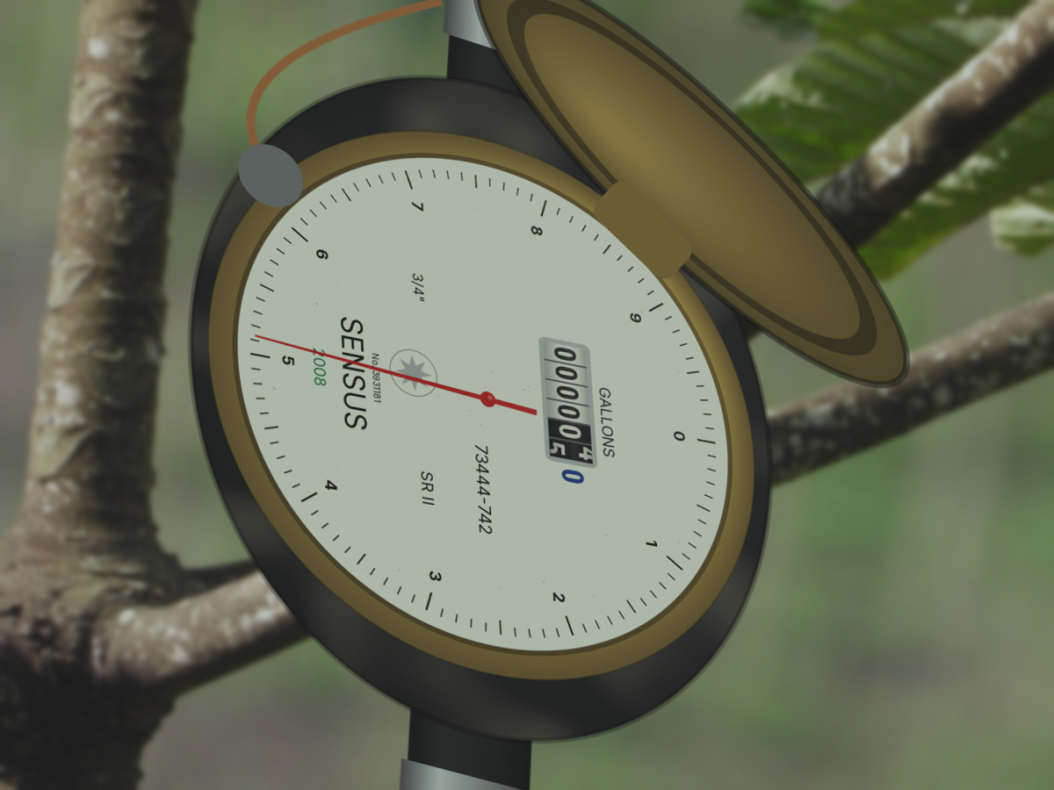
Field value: {"value": 45.1, "unit": "gal"}
